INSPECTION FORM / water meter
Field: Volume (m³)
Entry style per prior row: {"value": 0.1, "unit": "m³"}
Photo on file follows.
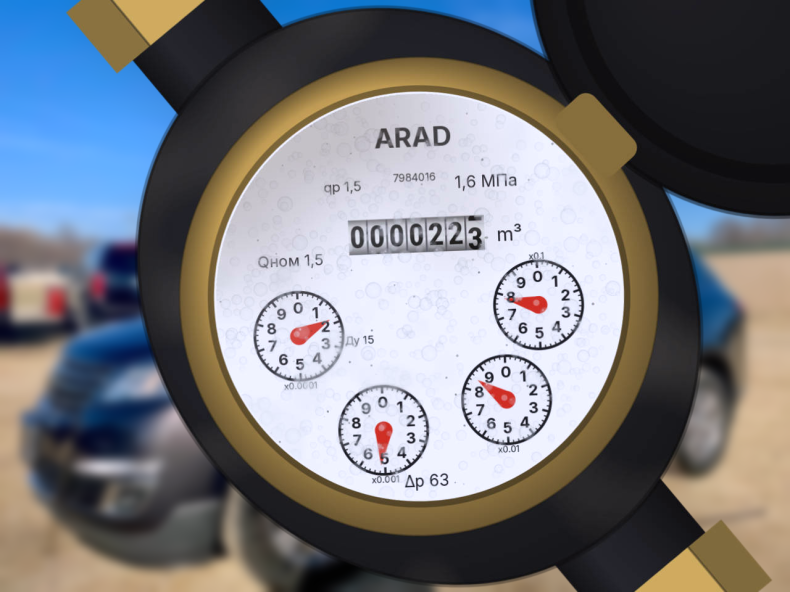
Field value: {"value": 222.7851, "unit": "m³"}
